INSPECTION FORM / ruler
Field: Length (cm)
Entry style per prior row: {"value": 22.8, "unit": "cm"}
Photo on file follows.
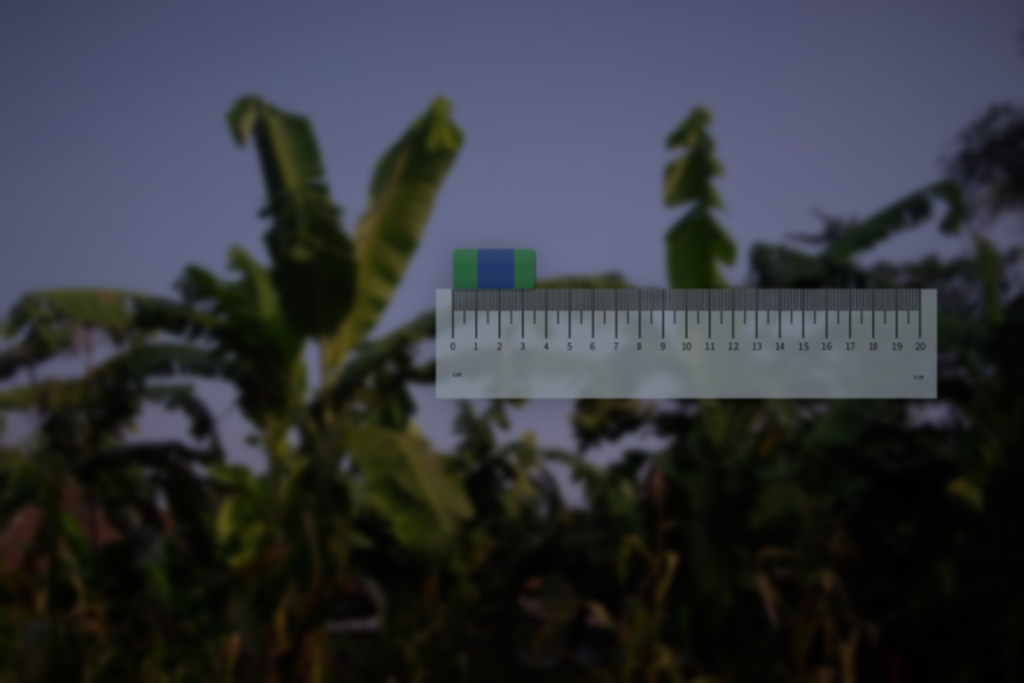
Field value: {"value": 3.5, "unit": "cm"}
